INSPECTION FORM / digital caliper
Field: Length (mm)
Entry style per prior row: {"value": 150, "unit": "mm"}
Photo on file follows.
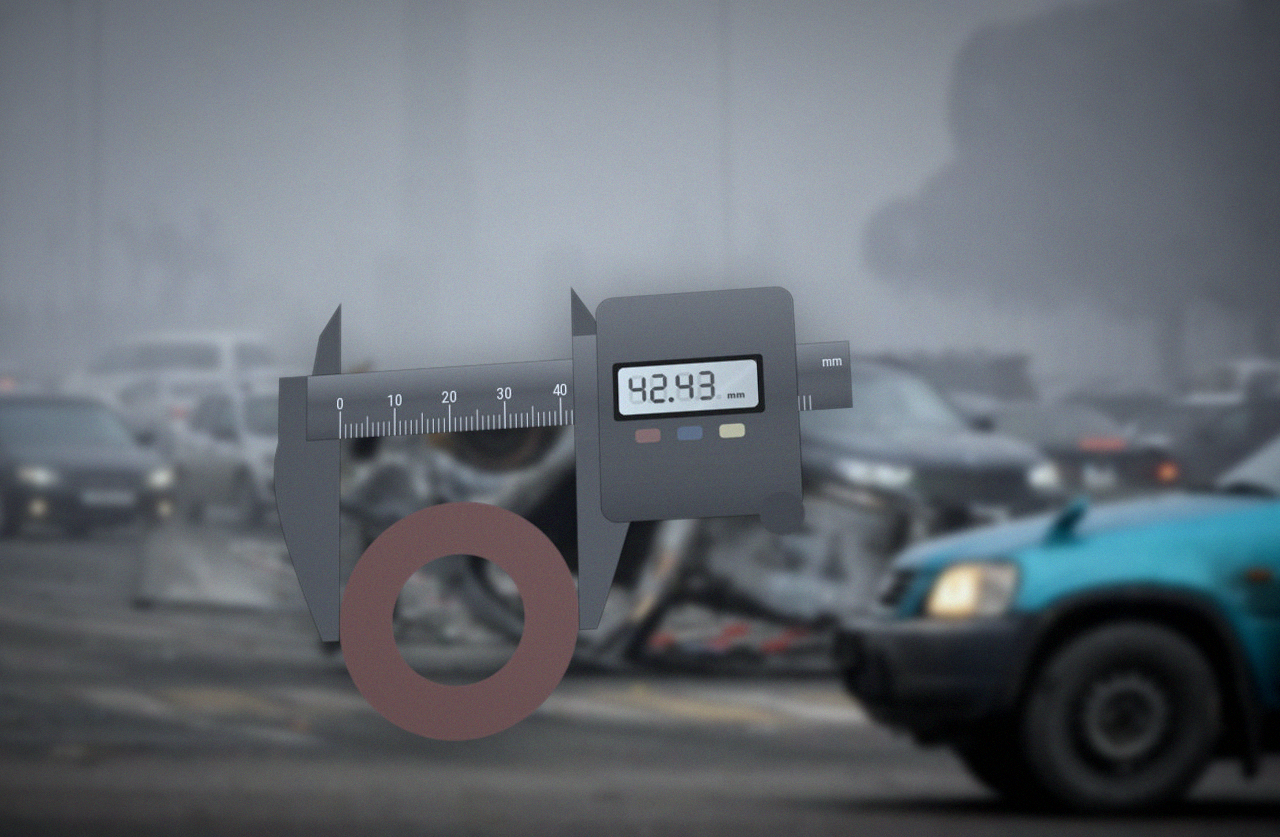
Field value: {"value": 42.43, "unit": "mm"}
